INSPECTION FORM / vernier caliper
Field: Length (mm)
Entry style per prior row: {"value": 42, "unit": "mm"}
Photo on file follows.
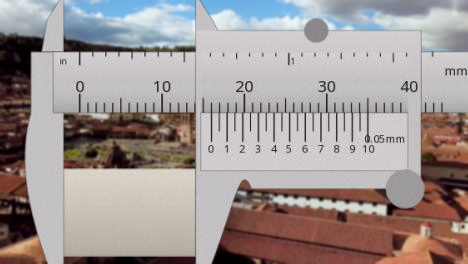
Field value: {"value": 16.0, "unit": "mm"}
